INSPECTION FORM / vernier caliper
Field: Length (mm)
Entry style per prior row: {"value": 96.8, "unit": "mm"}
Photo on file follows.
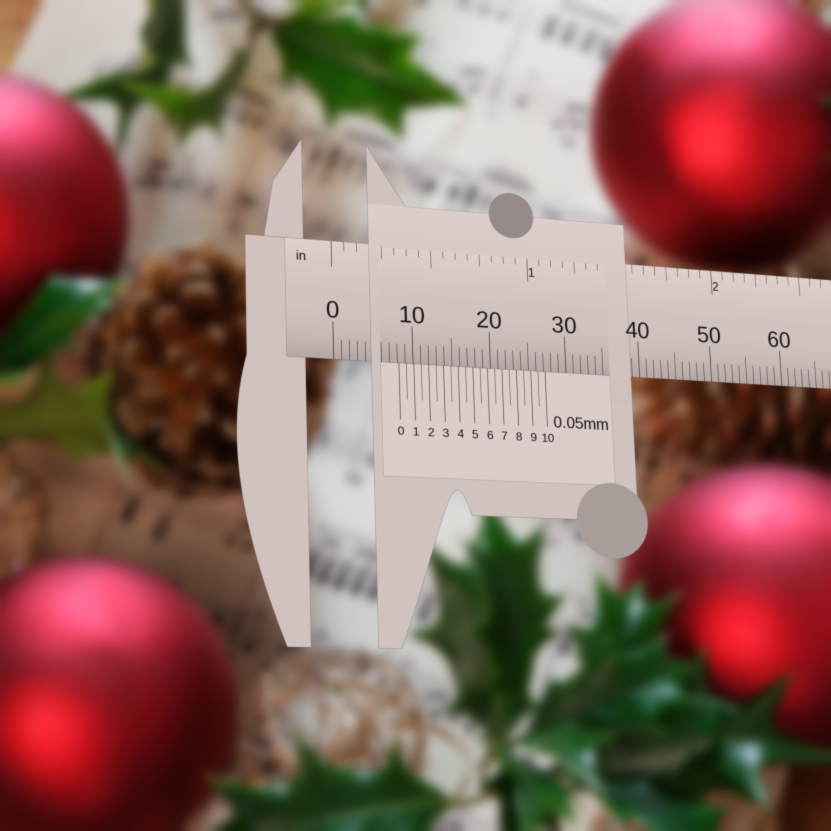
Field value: {"value": 8.2, "unit": "mm"}
